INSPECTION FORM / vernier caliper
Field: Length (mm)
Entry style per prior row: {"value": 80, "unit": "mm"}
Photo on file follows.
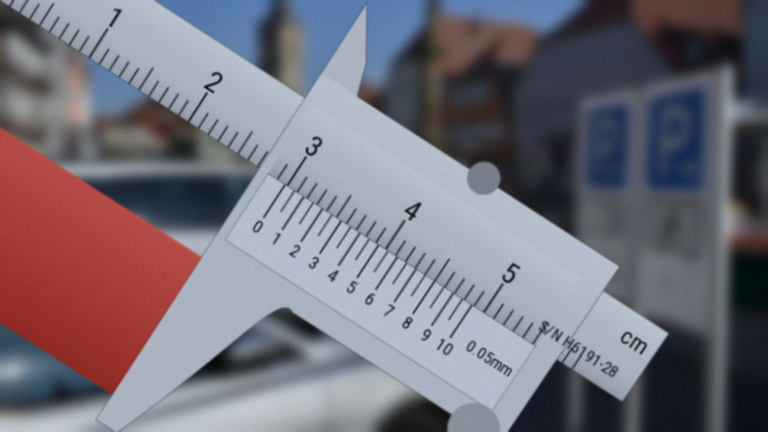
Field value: {"value": 29.8, "unit": "mm"}
